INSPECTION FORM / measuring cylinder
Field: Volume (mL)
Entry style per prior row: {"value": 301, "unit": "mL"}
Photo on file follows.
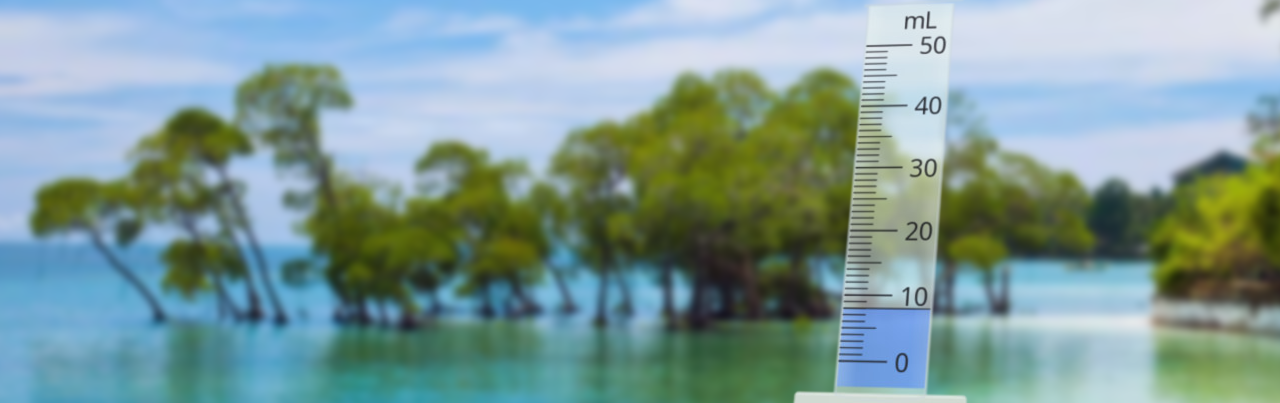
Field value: {"value": 8, "unit": "mL"}
